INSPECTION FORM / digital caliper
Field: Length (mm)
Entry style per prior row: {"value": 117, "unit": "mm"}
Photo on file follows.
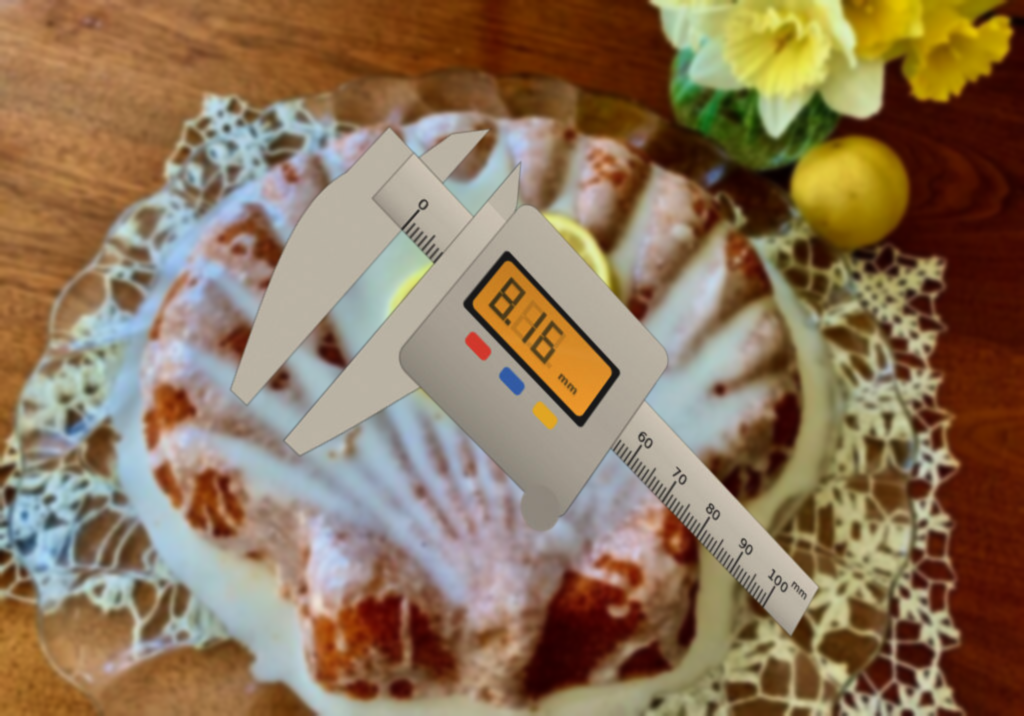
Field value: {"value": 8.16, "unit": "mm"}
